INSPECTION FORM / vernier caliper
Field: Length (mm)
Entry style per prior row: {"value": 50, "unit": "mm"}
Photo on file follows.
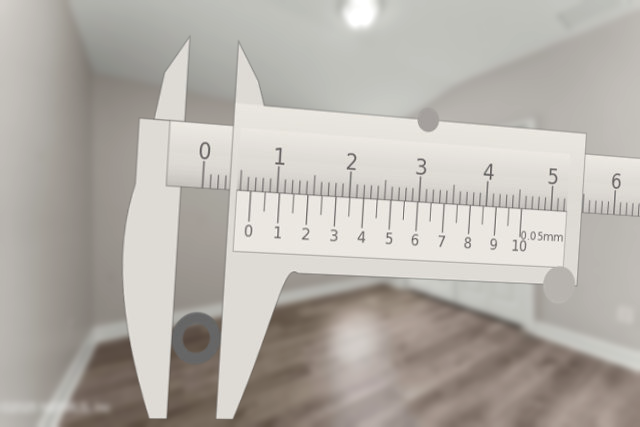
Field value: {"value": 6.4, "unit": "mm"}
